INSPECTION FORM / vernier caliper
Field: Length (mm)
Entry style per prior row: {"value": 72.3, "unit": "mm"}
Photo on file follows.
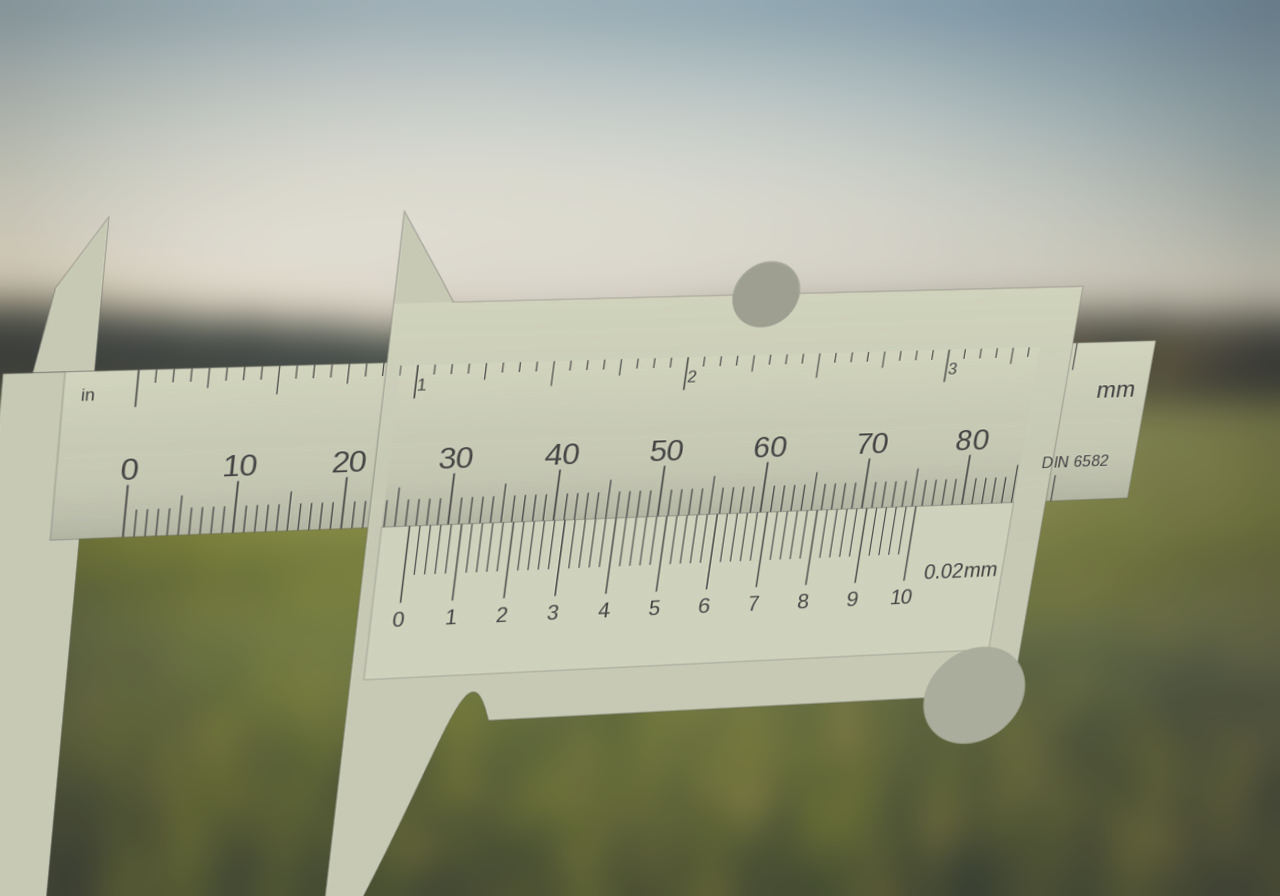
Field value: {"value": 26.4, "unit": "mm"}
